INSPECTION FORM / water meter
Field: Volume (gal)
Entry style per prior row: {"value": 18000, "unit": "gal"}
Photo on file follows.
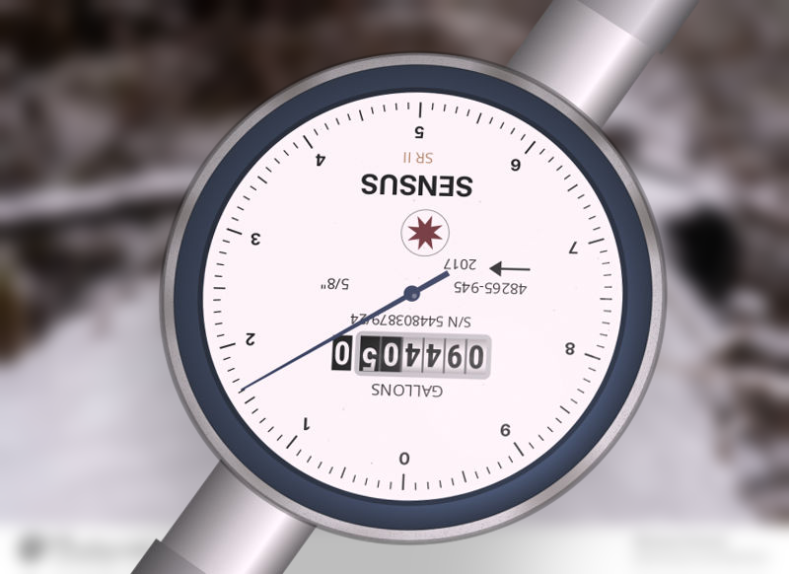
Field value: {"value": 944051.6, "unit": "gal"}
